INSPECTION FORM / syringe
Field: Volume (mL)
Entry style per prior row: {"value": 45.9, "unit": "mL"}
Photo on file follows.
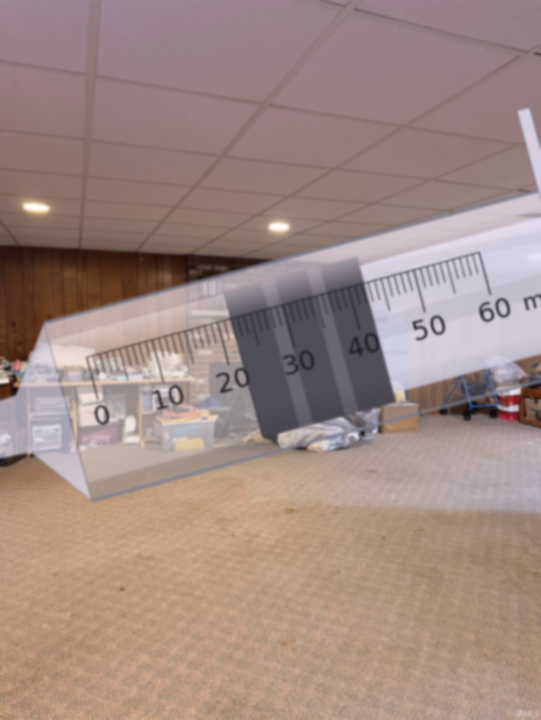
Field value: {"value": 22, "unit": "mL"}
